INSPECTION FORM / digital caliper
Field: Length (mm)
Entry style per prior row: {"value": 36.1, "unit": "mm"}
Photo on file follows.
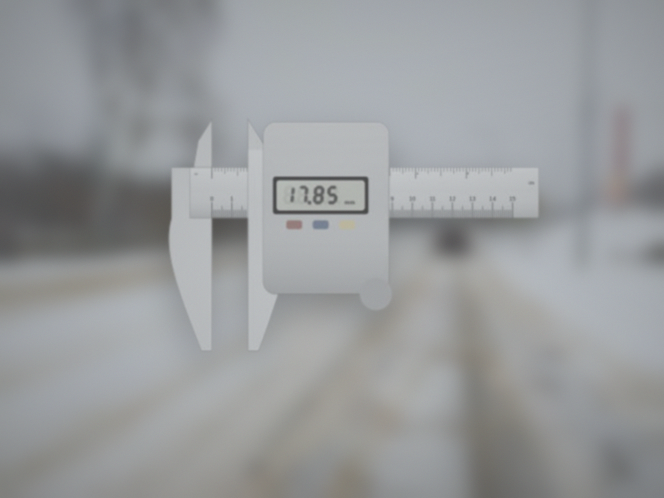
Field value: {"value": 17.85, "unit": "mm"}
